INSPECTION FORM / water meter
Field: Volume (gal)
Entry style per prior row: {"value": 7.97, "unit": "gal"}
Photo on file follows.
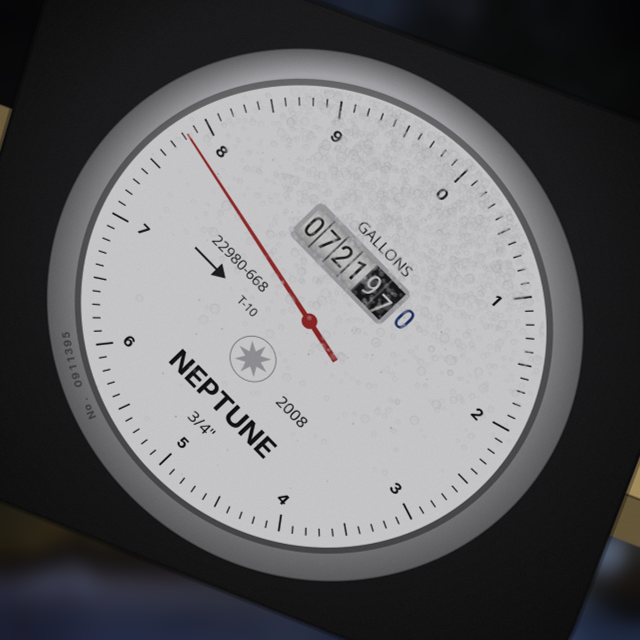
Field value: {"value": 721967.8, "unit": "gal"}
